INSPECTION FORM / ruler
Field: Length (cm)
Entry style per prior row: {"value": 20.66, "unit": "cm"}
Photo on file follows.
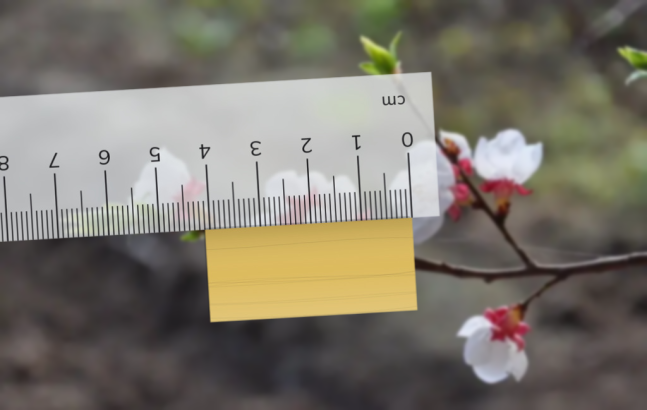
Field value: {"value": 4.1, "unit": "cm"}
